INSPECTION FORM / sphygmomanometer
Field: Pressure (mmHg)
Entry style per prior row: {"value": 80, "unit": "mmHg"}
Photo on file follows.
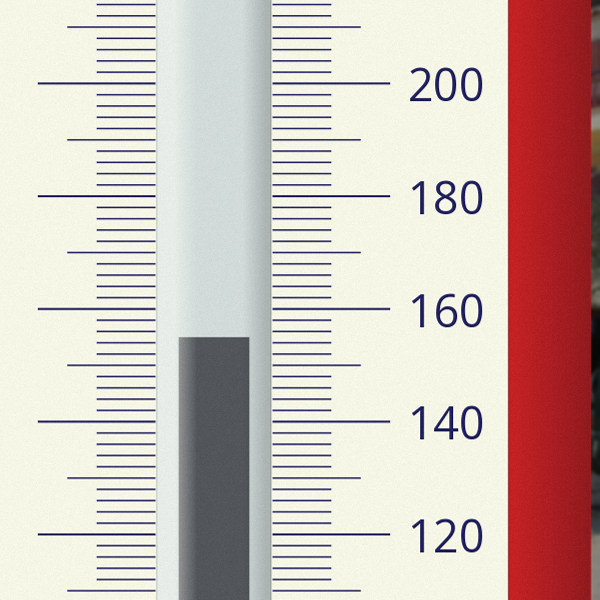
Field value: {"value": 155, "unit": "mmHg"}
